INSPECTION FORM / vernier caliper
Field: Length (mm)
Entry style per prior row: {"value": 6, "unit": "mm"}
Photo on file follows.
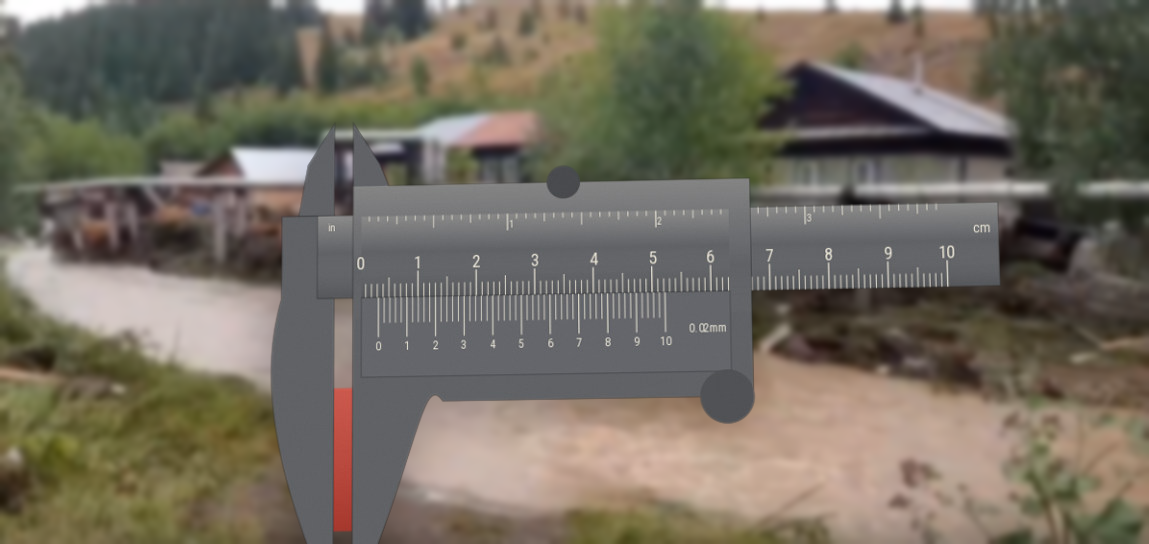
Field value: {"value": 3.2, "unit": "mm"}
